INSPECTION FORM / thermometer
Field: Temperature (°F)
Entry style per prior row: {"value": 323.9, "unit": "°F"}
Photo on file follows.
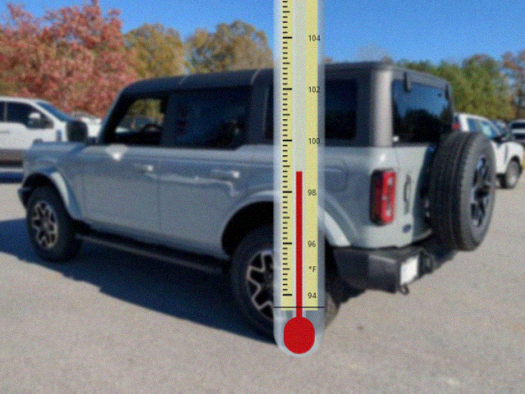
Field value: {"value": 98.8, "unit": "°F"}
